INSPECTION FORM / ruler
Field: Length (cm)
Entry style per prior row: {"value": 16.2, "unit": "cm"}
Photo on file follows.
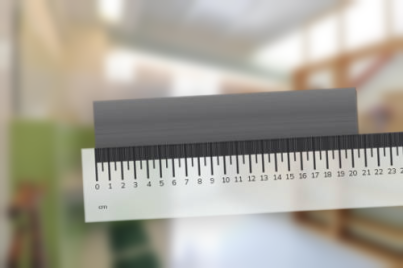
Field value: {"value": 20.5, "unit": "cm"}
